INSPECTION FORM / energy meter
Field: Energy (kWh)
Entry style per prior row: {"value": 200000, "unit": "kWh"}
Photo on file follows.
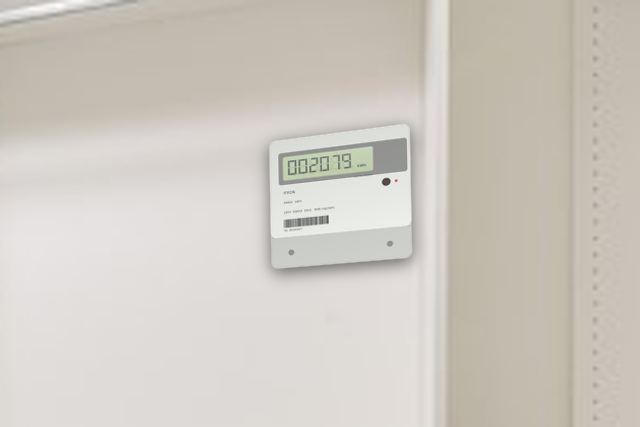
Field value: {"value": 2079, "unit": "kWh"}
